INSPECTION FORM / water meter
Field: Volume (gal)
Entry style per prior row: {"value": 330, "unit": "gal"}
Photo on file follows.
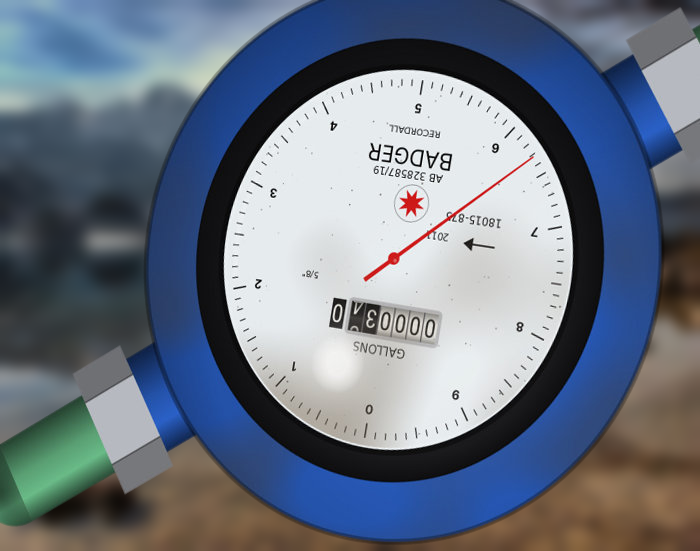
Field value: {"value": 336.3, "unit": "gal"}
